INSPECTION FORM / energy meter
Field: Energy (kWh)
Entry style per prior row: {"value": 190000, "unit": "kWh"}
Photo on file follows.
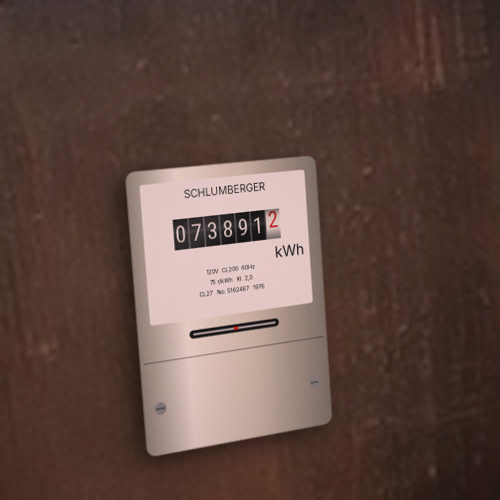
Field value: {"value": 73891.2, "unit": "kWh"}
